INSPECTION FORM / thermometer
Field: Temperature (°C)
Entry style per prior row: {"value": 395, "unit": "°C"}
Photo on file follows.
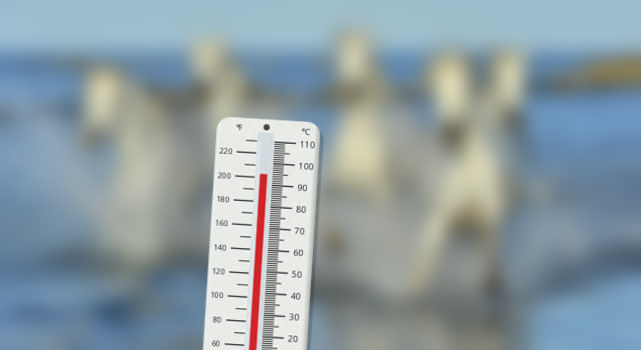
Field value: {"value": 95, "unit": "°C"}
